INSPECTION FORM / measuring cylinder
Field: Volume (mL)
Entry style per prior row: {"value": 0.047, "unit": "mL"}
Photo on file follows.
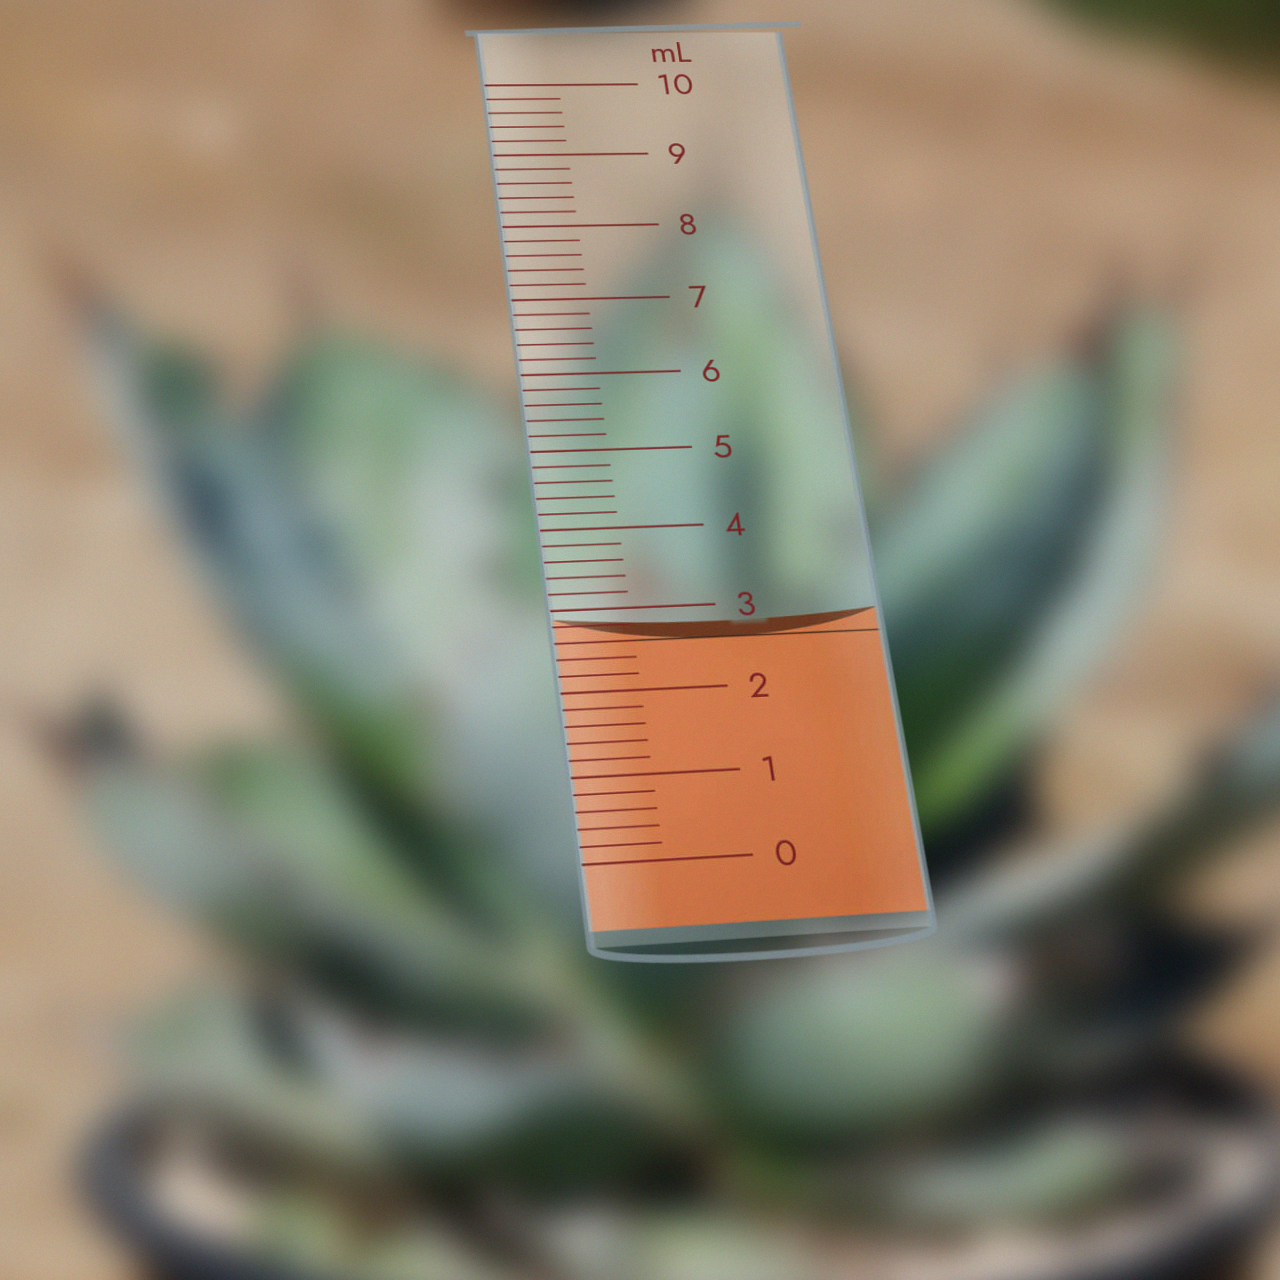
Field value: {"value": 2.6, "unit": "mL"}
